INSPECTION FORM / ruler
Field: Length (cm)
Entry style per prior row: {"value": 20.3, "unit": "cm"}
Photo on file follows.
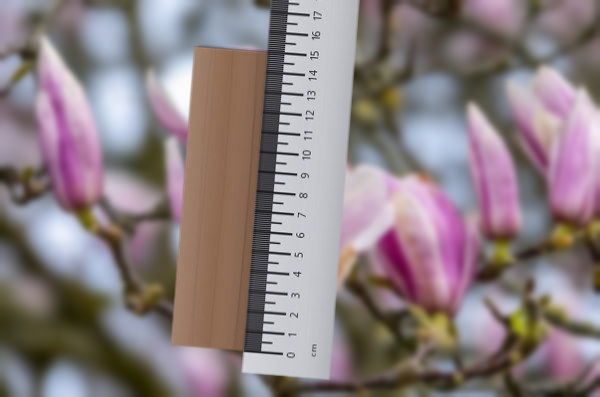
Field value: {"value": 15, "unit": "cm"}
